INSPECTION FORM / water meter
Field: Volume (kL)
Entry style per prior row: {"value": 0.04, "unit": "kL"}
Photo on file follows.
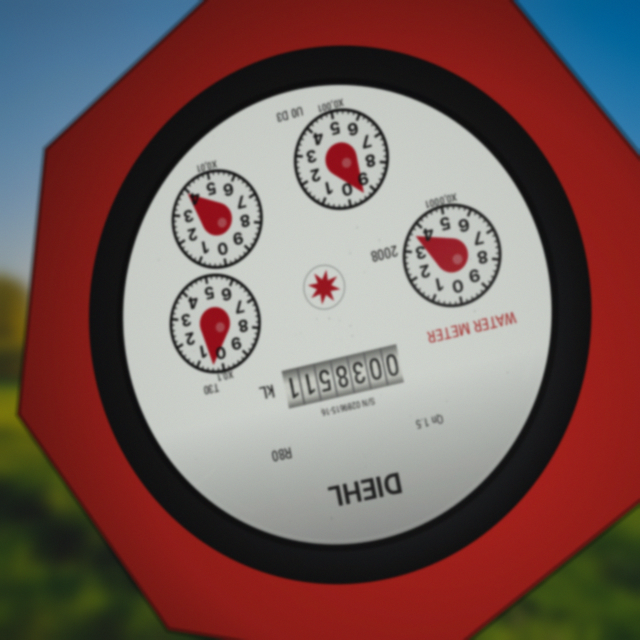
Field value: {"value": 38511.0393, "unit": "kL"}
